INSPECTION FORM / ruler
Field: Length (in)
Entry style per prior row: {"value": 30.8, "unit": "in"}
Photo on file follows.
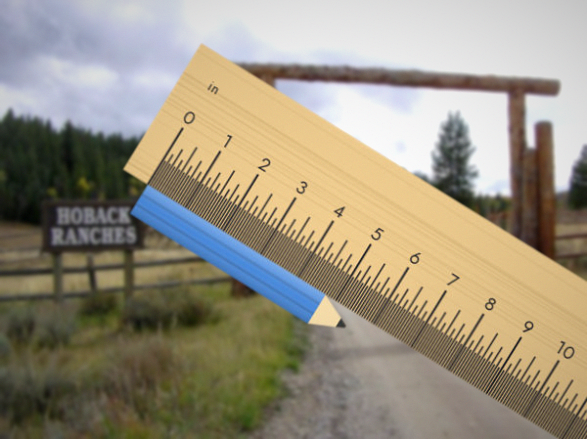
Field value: {"value": 5.5, "unit": "in"}
